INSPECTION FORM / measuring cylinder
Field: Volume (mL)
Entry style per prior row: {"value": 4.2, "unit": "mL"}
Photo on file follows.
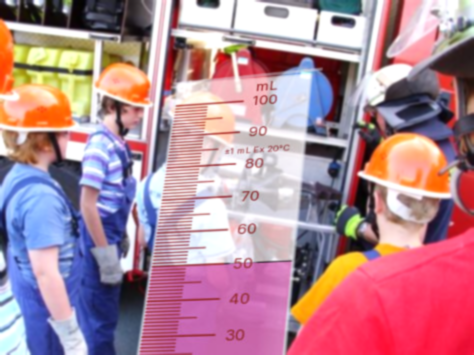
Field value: {"value": 50, "unit": "mL"}
